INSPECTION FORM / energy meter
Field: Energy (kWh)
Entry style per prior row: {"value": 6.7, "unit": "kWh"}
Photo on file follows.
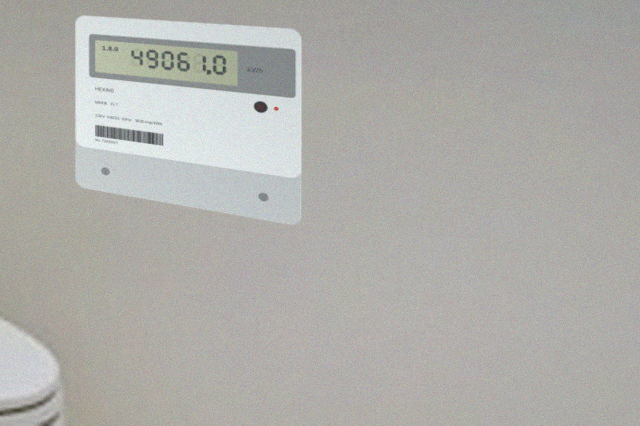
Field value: {"value": 49061.0, "unit": "kWh"}
